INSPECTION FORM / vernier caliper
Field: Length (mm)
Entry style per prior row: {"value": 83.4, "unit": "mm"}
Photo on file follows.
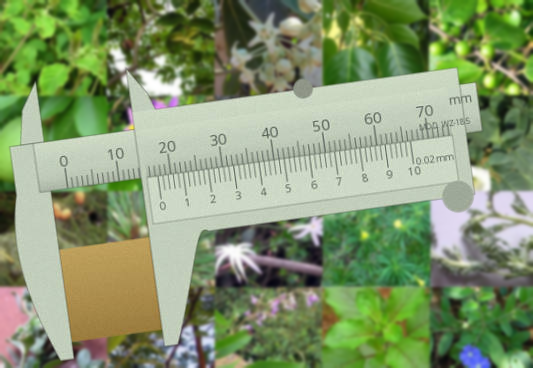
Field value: {"value": 17.5, "unit": "mm"}
